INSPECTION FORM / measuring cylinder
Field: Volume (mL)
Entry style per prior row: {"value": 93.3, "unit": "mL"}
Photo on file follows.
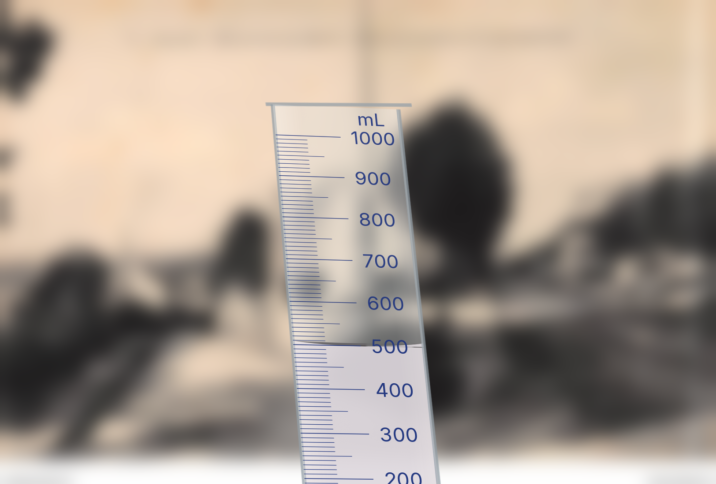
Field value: {"value": 500, "unit": "mL"}
